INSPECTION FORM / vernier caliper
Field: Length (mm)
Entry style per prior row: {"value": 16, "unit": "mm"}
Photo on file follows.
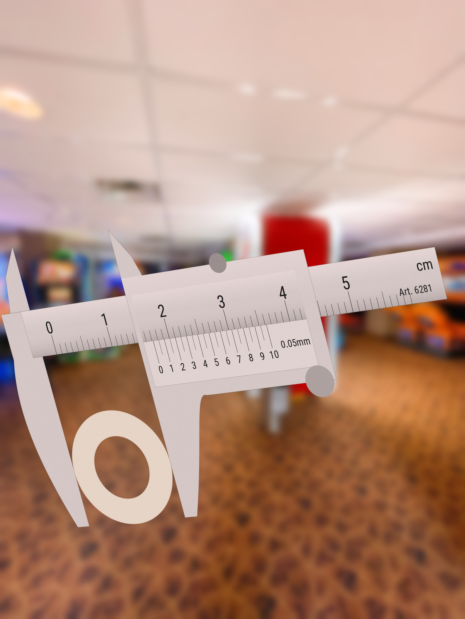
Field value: {"value": 17.2, "unit": "mm"}
